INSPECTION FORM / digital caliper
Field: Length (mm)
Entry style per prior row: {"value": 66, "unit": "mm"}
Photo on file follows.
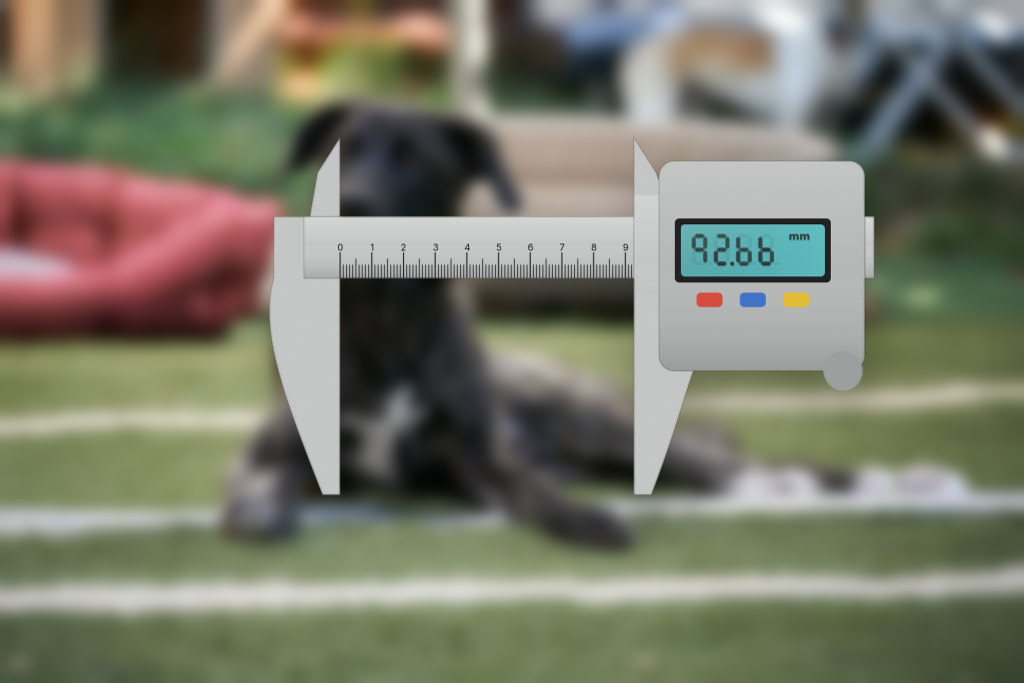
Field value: {"value": 92.66, "unit": "mm"}
